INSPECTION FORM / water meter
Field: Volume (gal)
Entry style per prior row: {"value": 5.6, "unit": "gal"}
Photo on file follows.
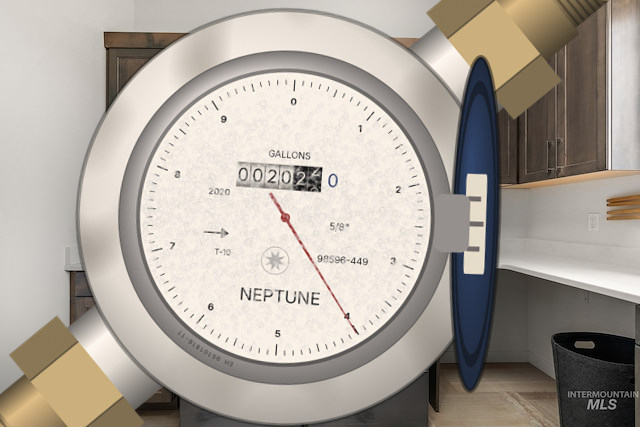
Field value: {"value": 20224.0, "unit": "gal"}
